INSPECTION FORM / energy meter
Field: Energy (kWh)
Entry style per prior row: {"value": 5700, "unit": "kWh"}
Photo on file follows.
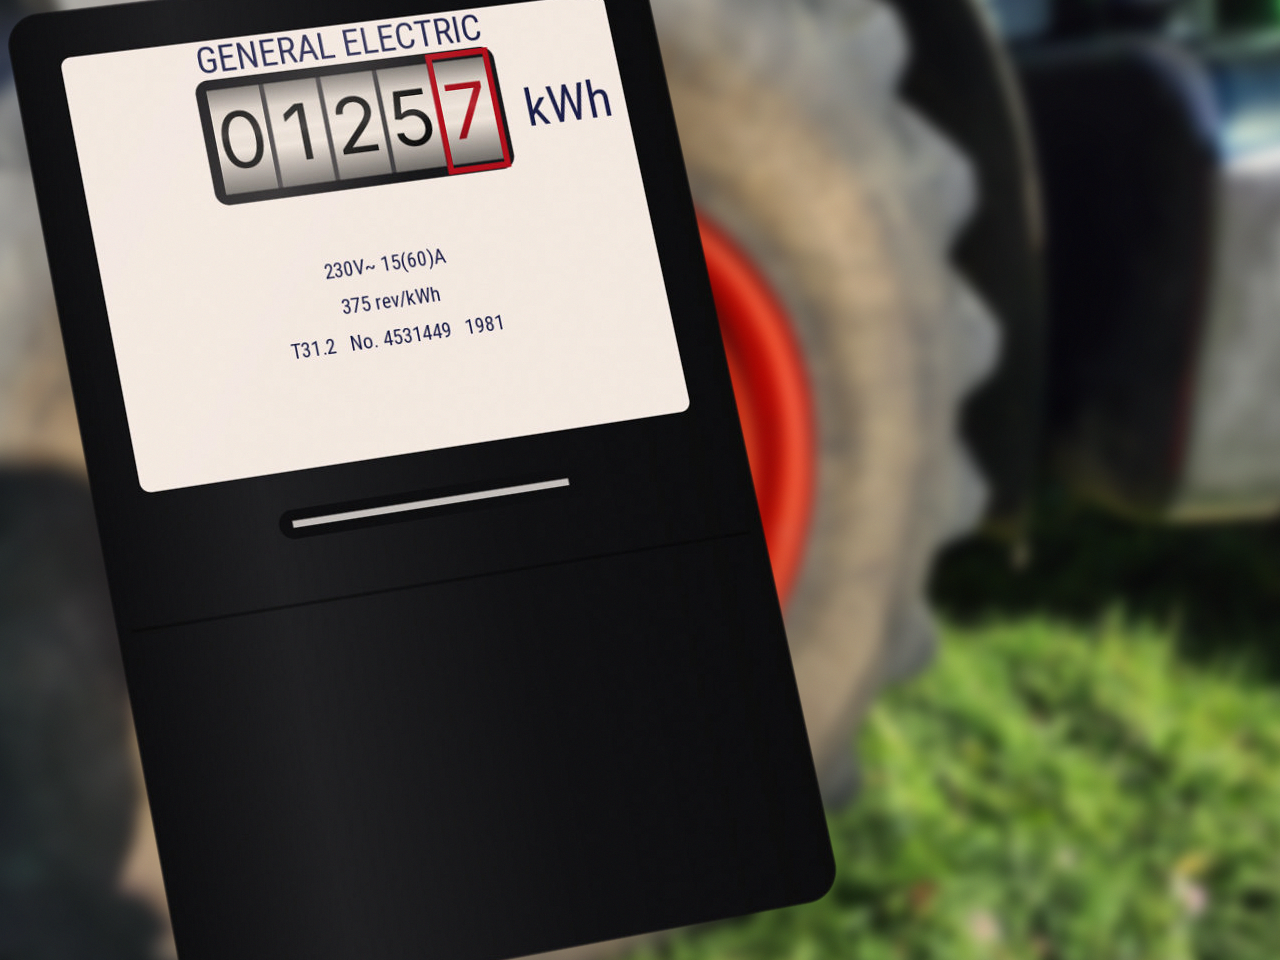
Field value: {"value": 125.7, "unit": "kWh"}
